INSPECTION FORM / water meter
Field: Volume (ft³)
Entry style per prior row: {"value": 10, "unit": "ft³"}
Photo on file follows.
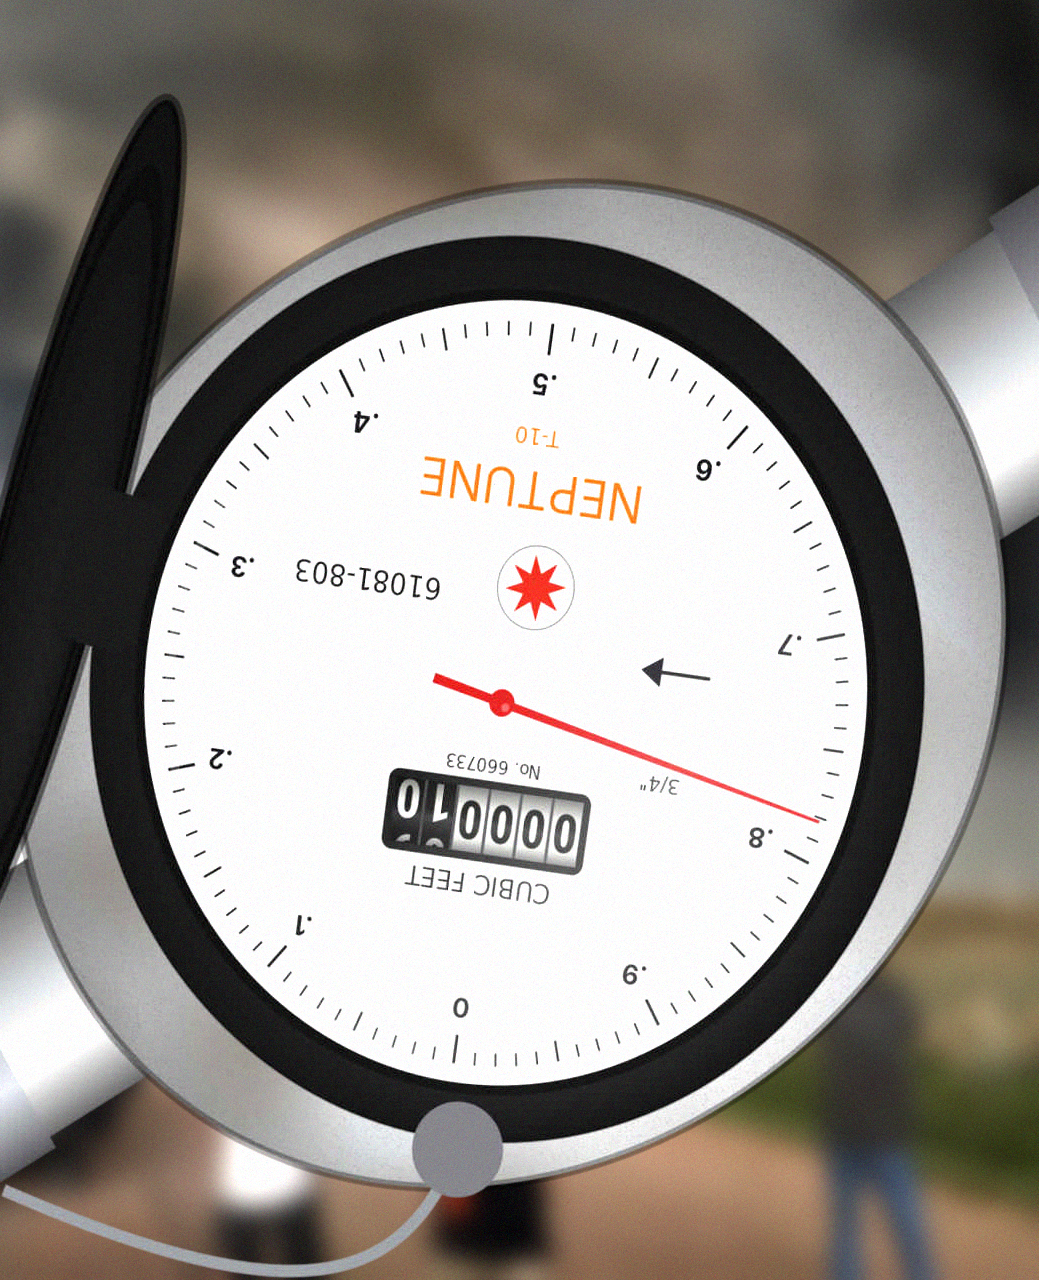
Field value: {"value": 9.78, "unit": "ft³"}
